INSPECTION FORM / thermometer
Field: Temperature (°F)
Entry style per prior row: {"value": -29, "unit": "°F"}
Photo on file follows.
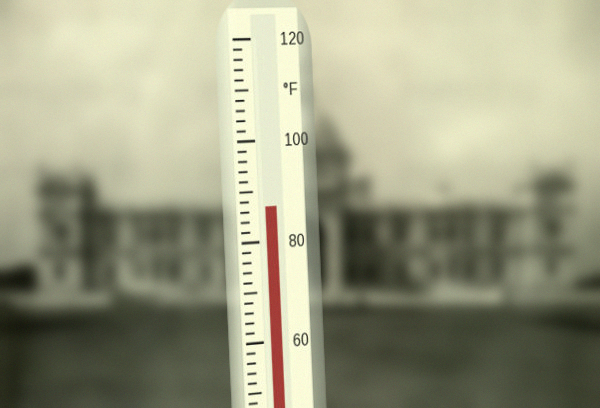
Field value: {"value": 87, "unit": "°F"}
